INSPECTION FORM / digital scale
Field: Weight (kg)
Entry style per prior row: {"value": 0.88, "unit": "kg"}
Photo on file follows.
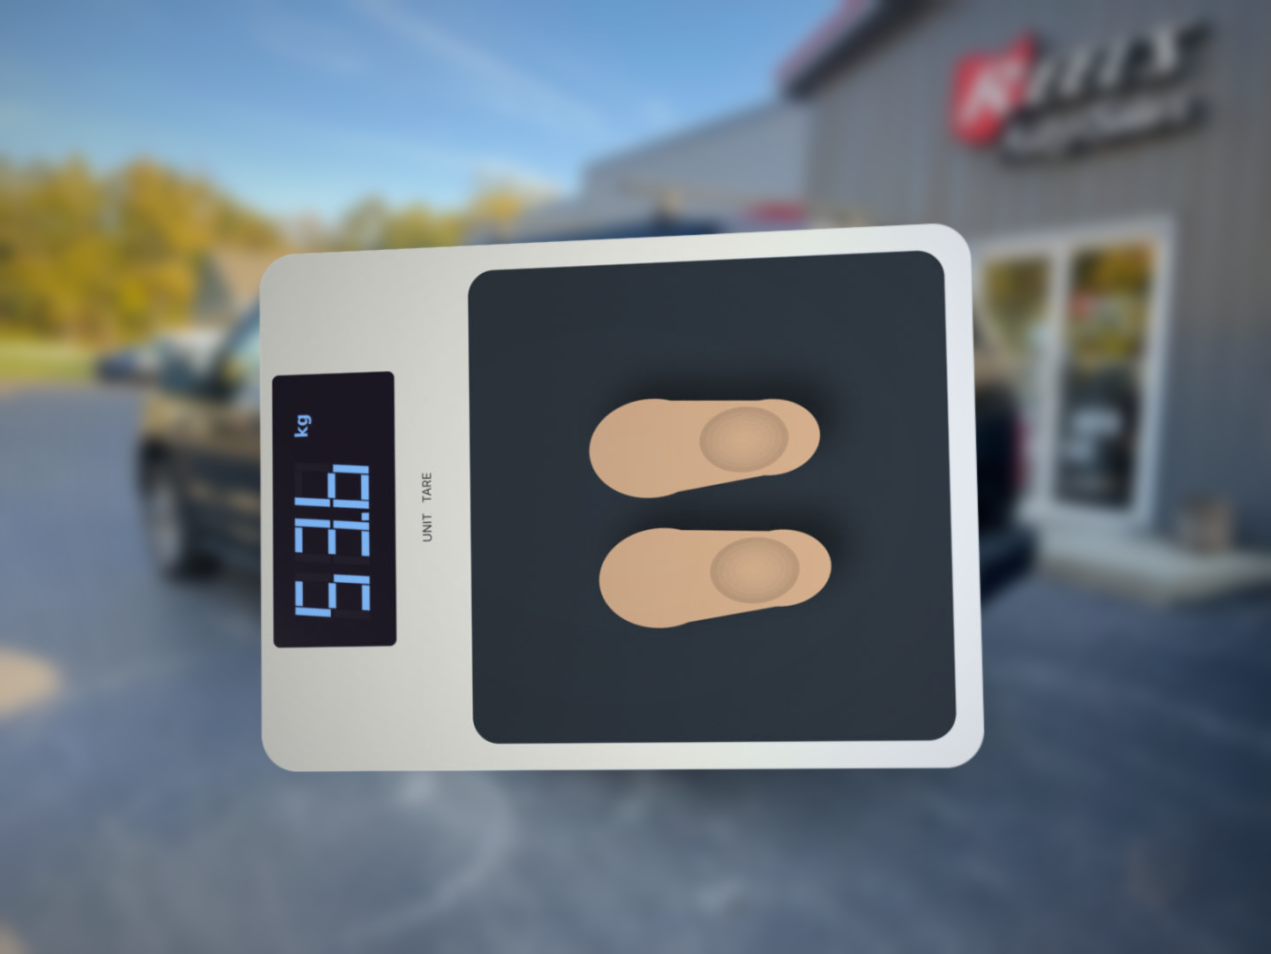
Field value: {"value": 53.6, "unit": "kg"}
